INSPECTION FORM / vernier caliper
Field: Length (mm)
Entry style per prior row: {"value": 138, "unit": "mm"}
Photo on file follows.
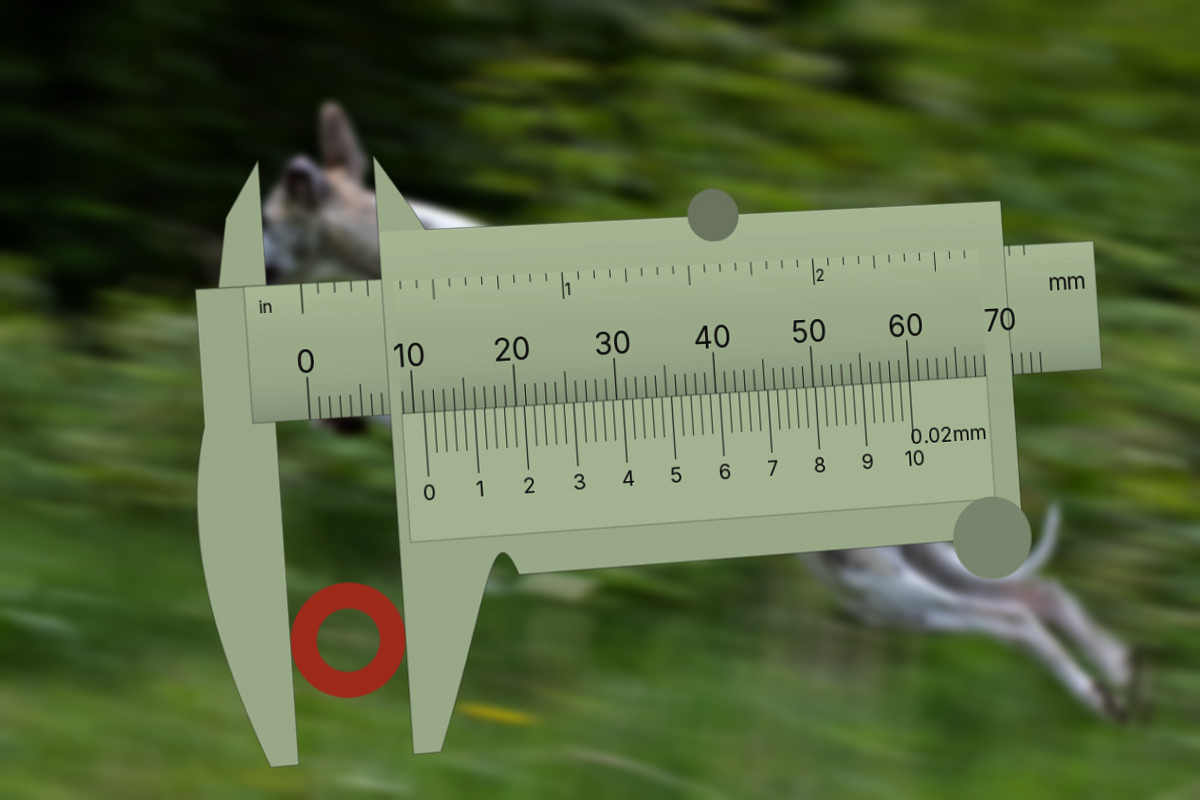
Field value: {"value": 11.0, "unit": "mm"}
